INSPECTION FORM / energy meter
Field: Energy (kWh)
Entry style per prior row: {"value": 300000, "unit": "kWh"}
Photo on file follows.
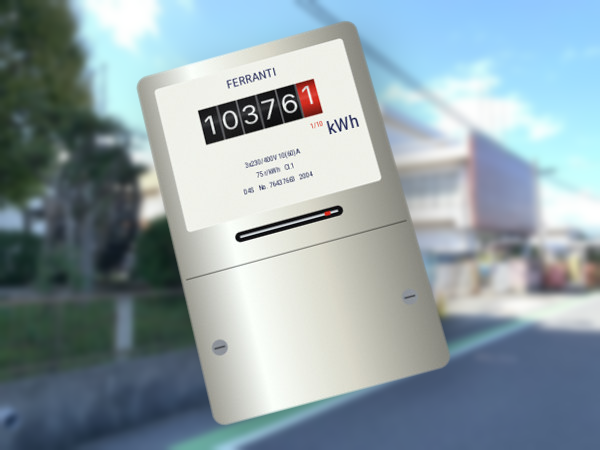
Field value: {"value": 10376.1, "unit": "kWh"}
